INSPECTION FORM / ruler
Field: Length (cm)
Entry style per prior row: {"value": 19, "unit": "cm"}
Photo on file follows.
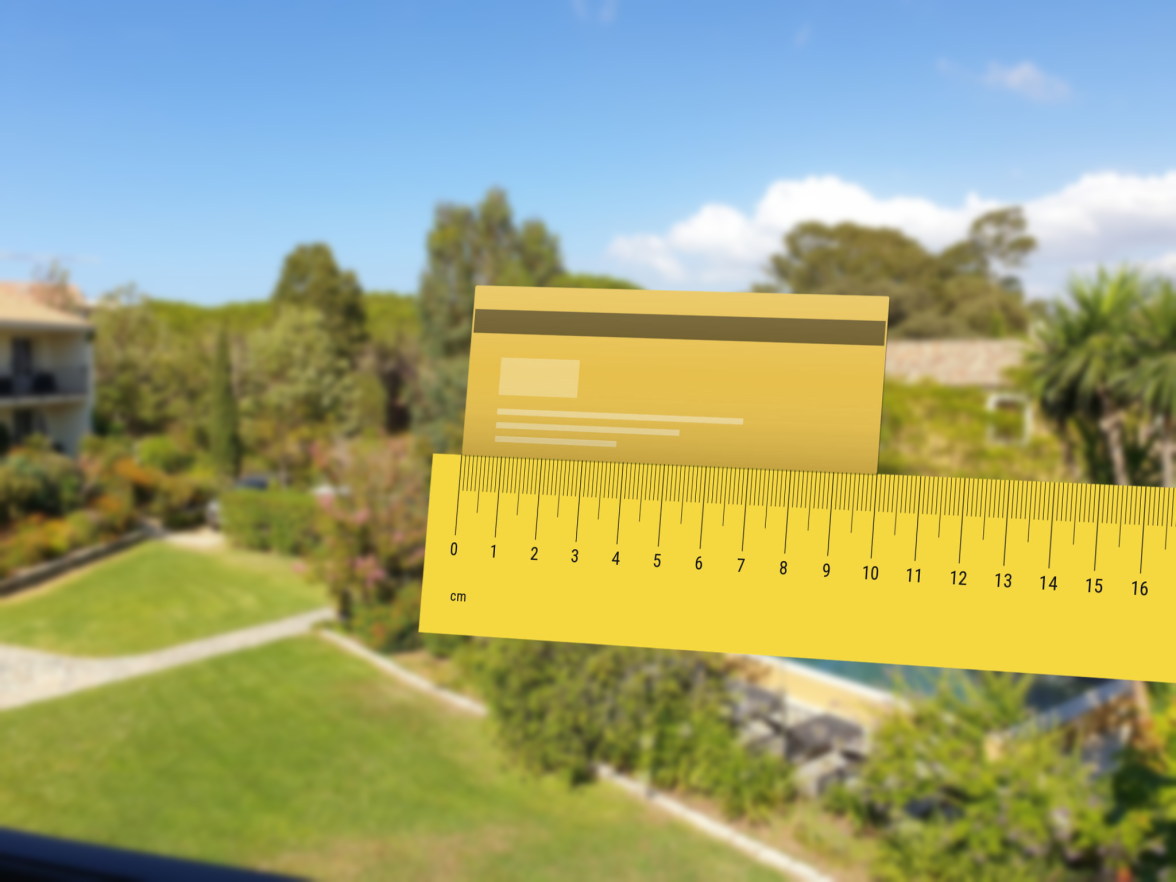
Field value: {"value": 10, "unit": "cm"}
